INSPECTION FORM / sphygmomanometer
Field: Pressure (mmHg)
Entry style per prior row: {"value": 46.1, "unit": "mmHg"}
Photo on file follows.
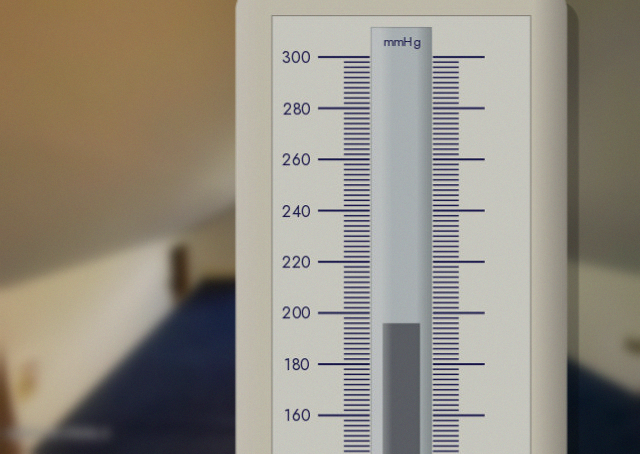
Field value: {"value": 196, "unit": "mmHg"}
